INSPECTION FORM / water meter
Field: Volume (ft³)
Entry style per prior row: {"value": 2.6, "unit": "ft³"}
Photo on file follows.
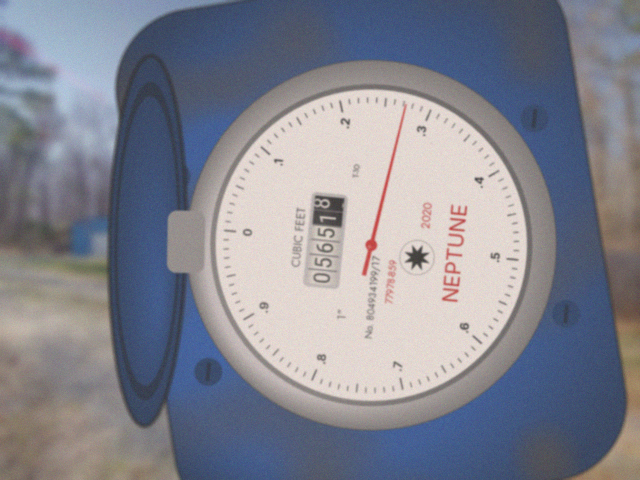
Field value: {"value": 56518.27, "unit": "ft³"}
